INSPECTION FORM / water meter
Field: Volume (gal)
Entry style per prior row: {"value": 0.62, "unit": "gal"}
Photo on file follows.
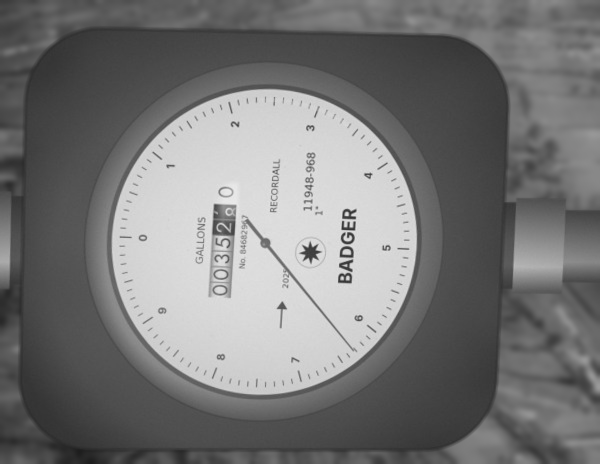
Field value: {"value": 35276.3, "unit": "gal"}
